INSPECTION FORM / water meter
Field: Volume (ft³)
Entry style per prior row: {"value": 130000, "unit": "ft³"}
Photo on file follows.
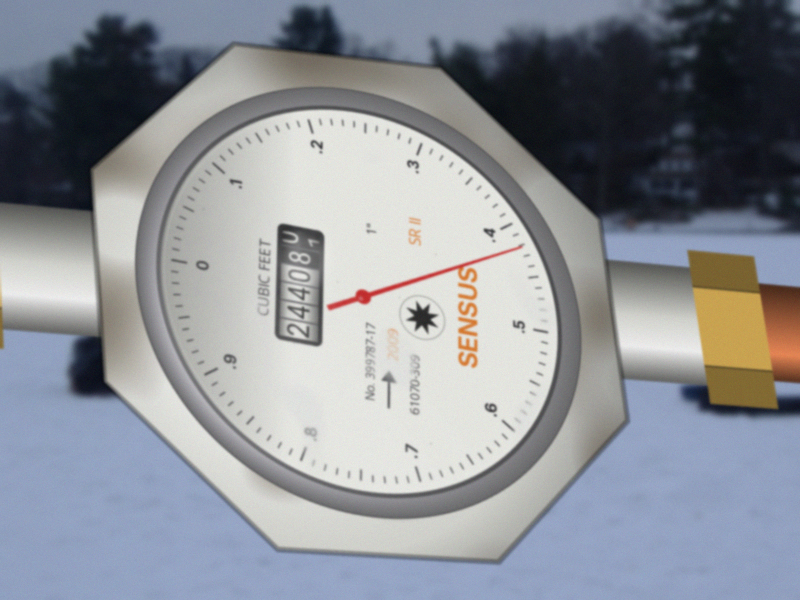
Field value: {"value": 244080.42, "unit": "ft³"}
